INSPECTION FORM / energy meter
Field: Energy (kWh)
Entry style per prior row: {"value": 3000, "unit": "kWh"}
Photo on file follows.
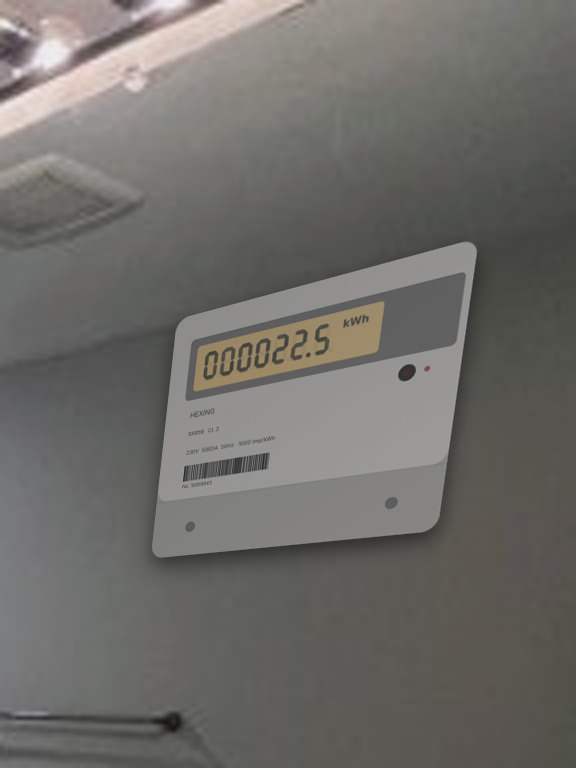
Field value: {"value": 22.5, "unit": "kWh"}
